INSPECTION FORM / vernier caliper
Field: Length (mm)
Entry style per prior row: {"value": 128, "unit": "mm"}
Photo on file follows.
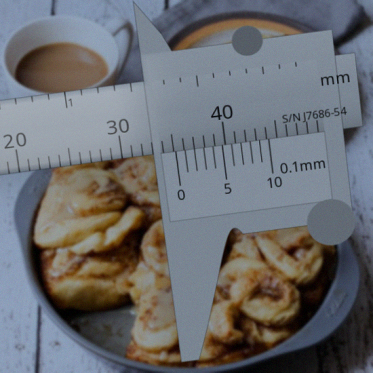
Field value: {"value": 35.2, "unit": "mm"}
